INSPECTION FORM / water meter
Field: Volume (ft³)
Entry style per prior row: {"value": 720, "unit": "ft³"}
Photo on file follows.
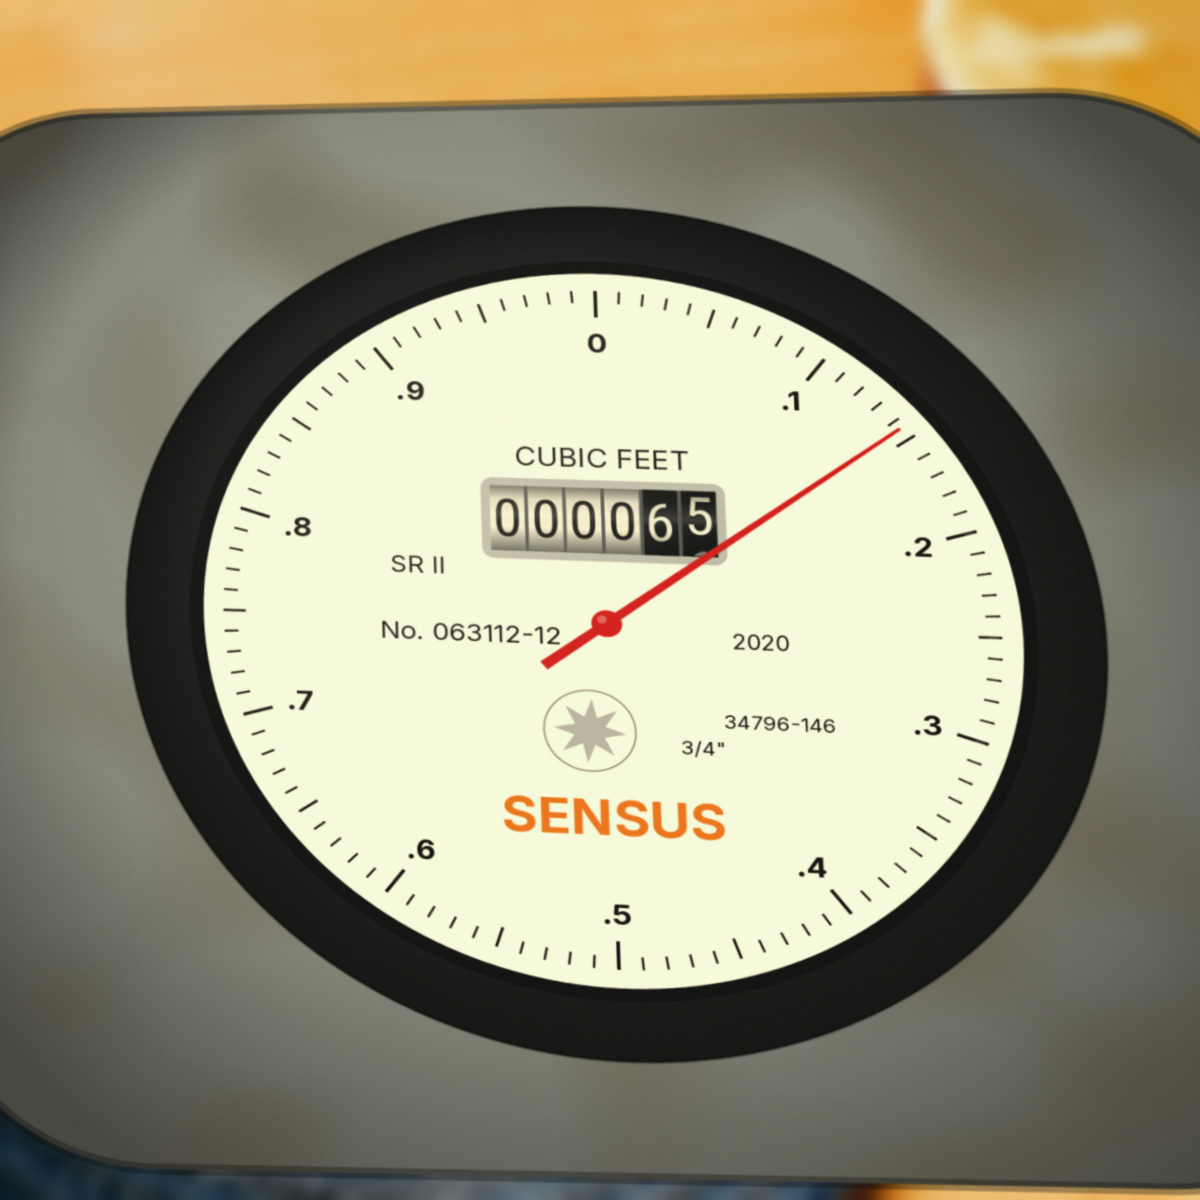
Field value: {"value": 65.14, "unit": "ft³"}
